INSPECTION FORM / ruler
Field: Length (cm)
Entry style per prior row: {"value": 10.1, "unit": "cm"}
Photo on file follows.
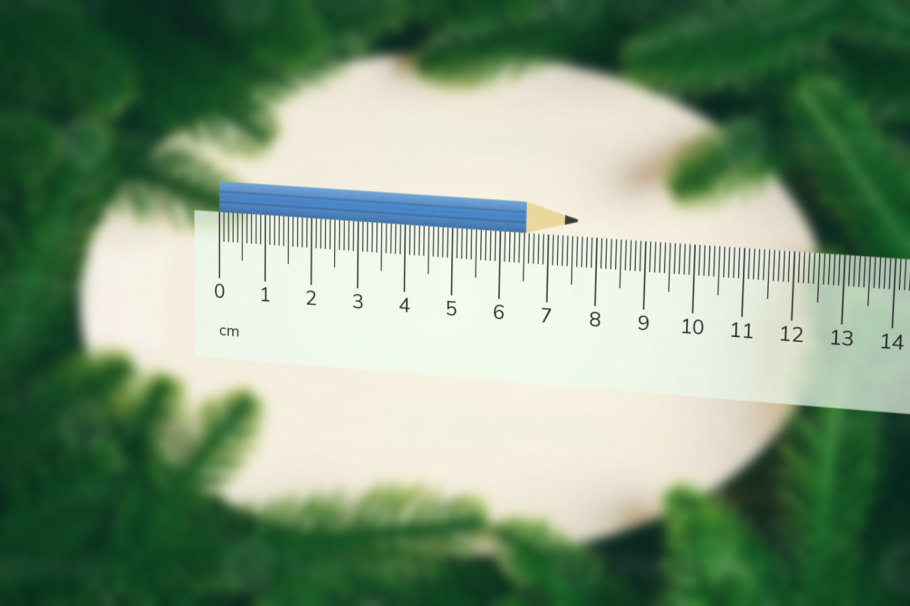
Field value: {"value": 7.6, "unit": "cm"}
